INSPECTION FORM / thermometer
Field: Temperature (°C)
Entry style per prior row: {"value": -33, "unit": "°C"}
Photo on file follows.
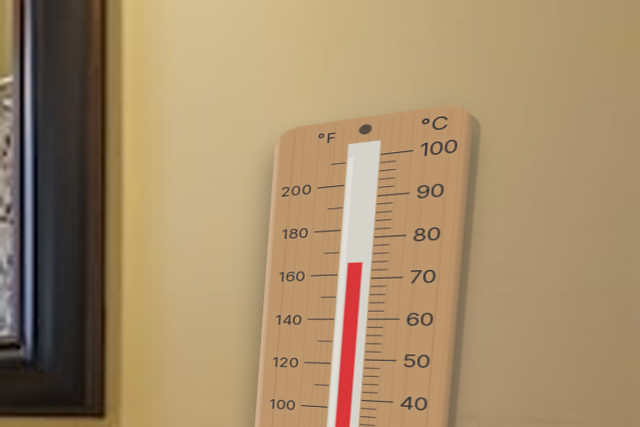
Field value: {"value": 74, "unit": "°C"}
